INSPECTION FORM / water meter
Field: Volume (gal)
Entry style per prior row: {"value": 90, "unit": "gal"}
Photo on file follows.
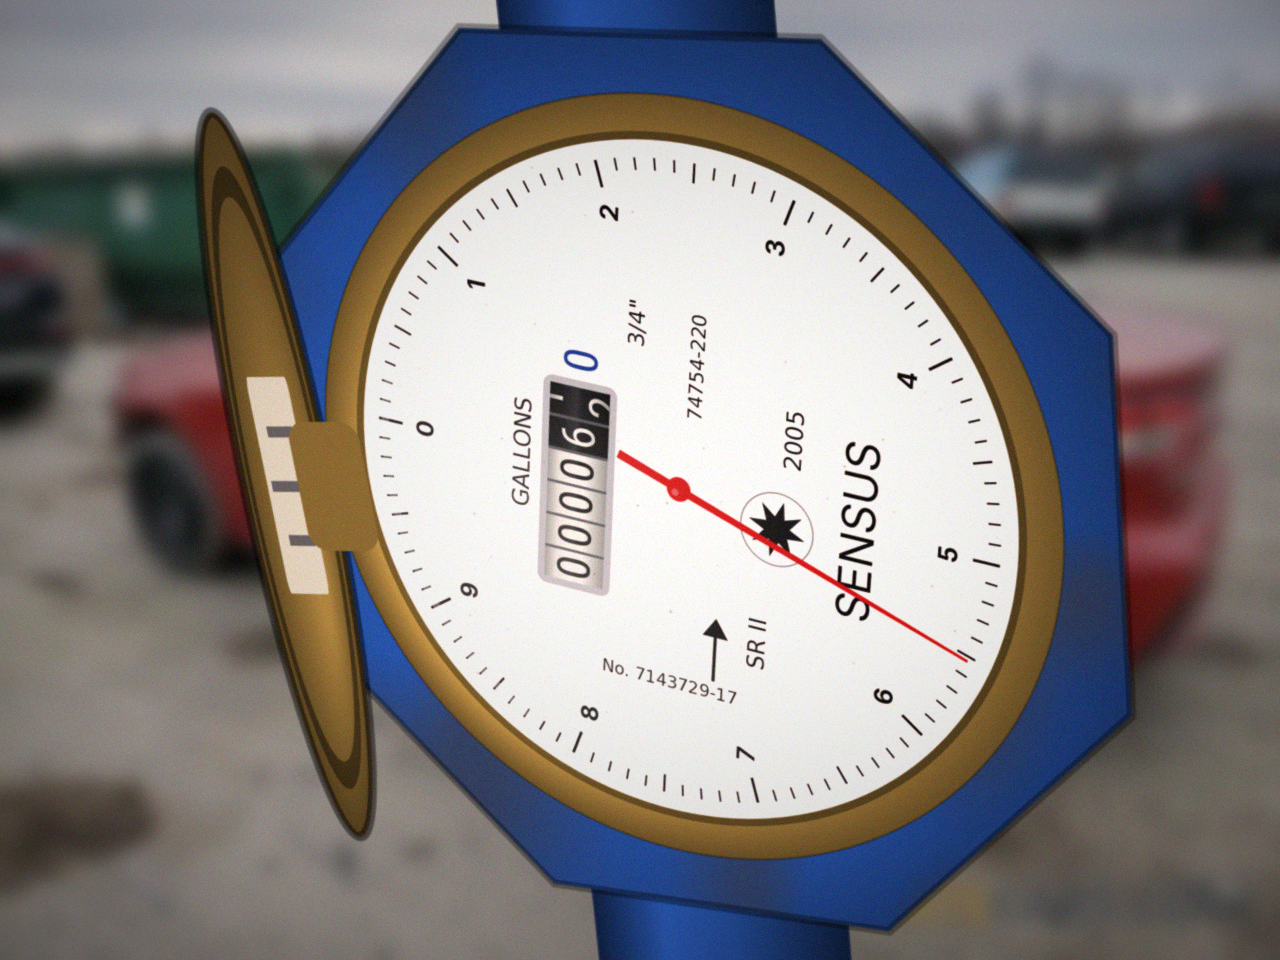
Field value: {"value": 615.5, "unit": "gal"}
